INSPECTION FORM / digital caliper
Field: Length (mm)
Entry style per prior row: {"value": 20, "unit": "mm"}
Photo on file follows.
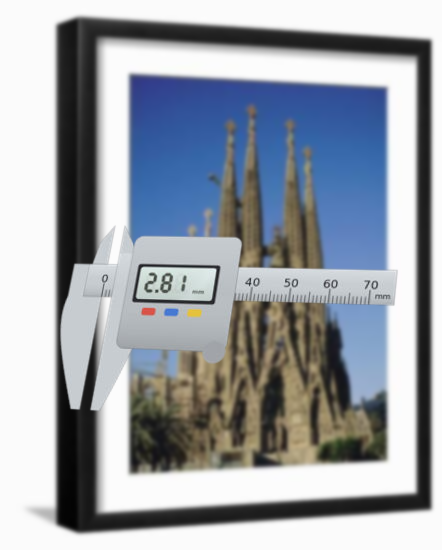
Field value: {"value": 2.81, "unit": "mm"}
